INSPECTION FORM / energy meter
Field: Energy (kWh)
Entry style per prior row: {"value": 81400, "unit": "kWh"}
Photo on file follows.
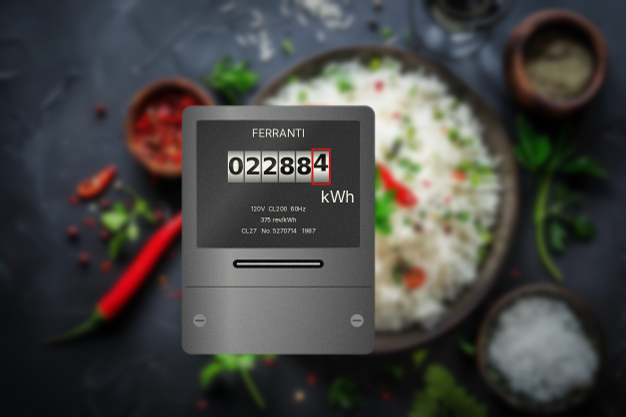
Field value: {"value": 2288.4, "unit": "kWh"}
